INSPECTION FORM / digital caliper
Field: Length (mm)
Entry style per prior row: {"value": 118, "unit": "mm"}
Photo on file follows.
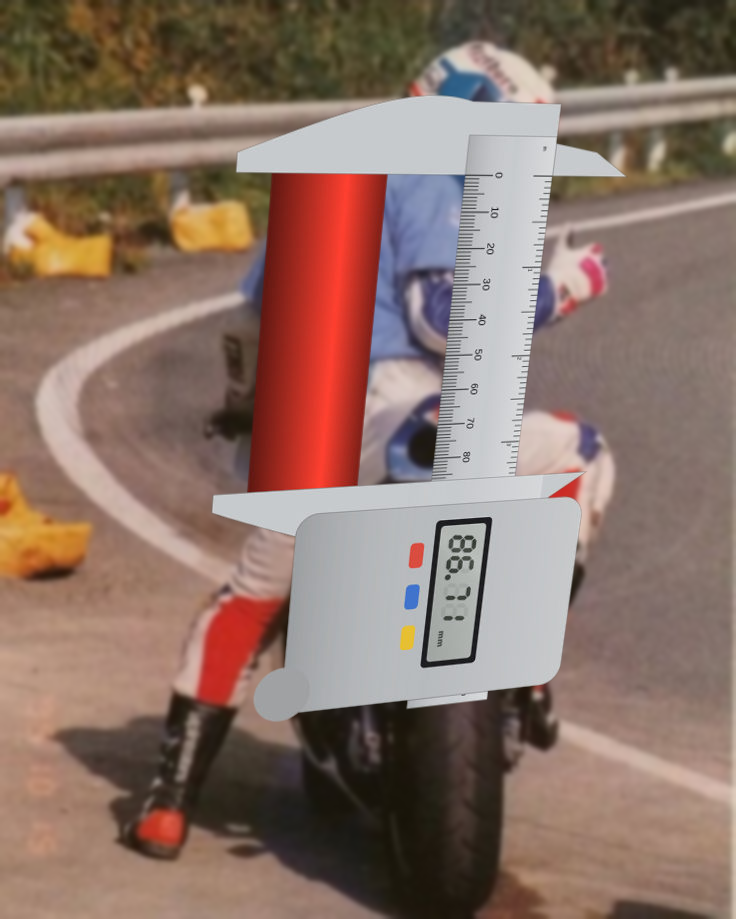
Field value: {"value": 86.71, "unit": "mm"}
